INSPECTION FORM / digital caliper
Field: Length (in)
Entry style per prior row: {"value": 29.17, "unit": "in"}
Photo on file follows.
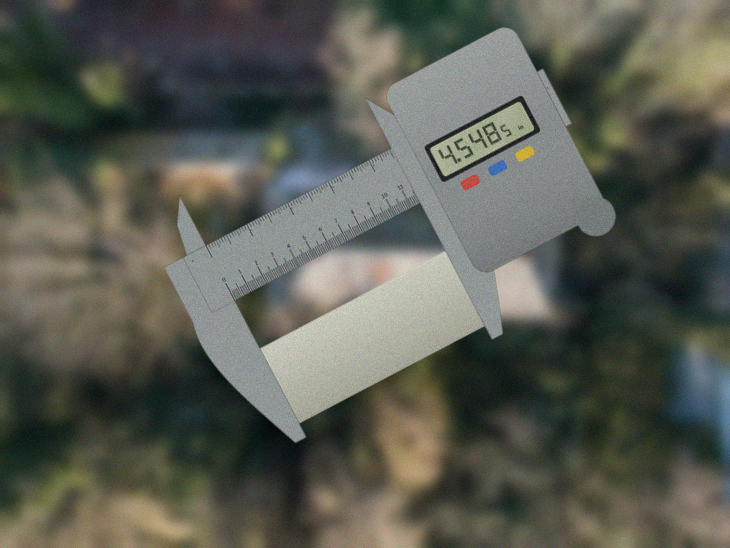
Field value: {"value": 4.5485, "unit": "in"}
